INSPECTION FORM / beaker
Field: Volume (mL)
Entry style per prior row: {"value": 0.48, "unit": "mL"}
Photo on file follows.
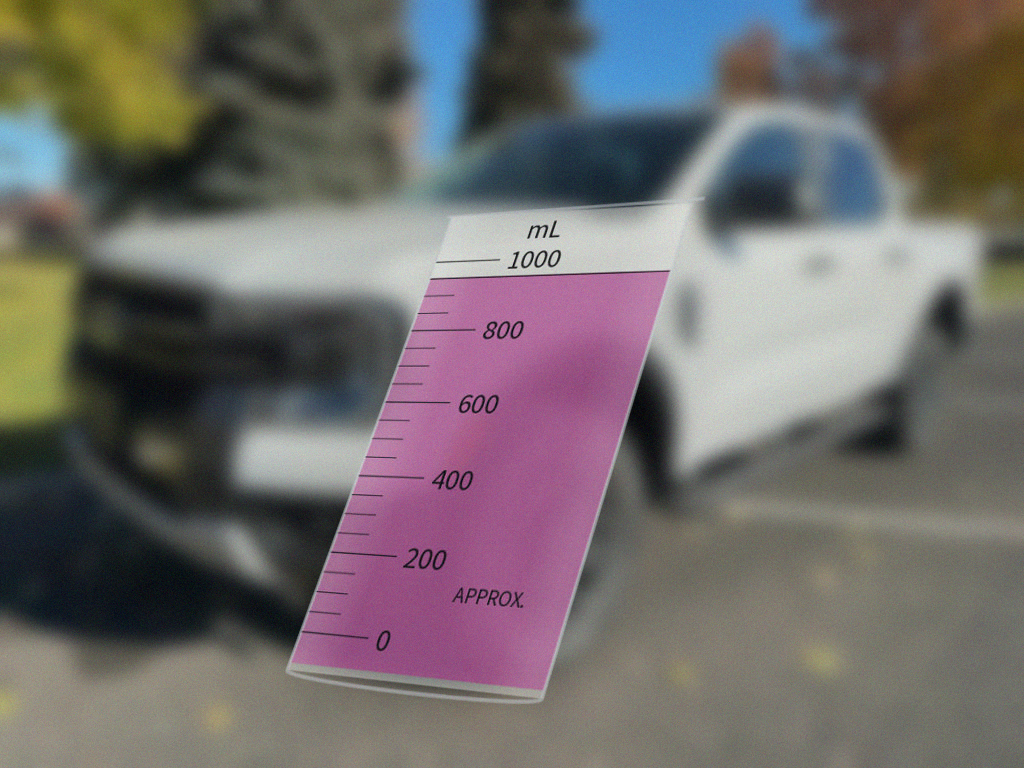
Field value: {"value": 950, "unit": "mL"}
